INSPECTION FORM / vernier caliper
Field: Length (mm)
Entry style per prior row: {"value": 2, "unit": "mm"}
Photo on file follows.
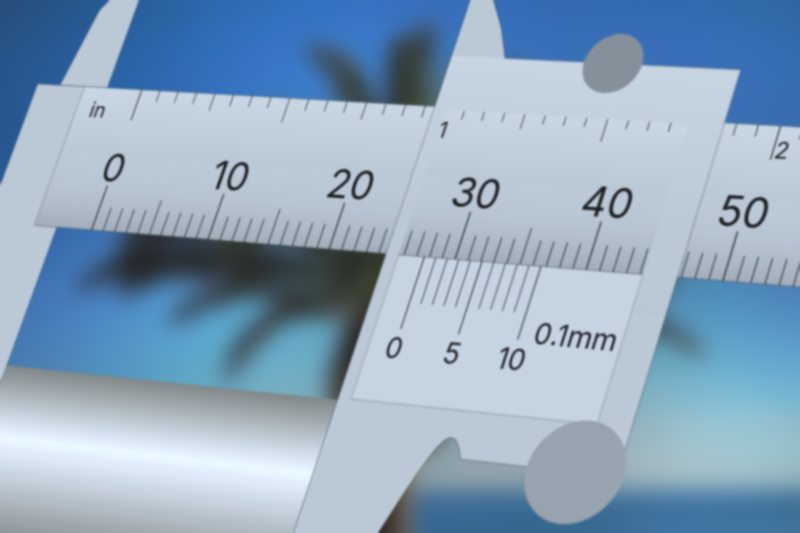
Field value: {"value": 27.6, "unit": "mm"}
